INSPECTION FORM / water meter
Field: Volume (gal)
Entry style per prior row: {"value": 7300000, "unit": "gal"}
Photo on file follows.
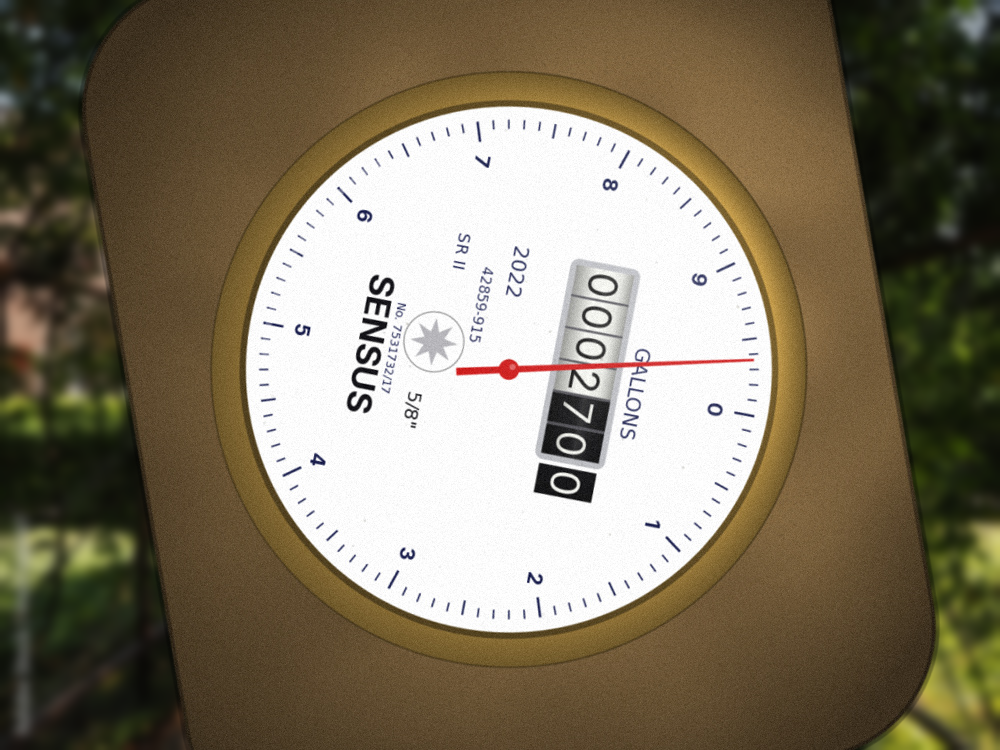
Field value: {"value": 2699.6, "unit": "gal"}
